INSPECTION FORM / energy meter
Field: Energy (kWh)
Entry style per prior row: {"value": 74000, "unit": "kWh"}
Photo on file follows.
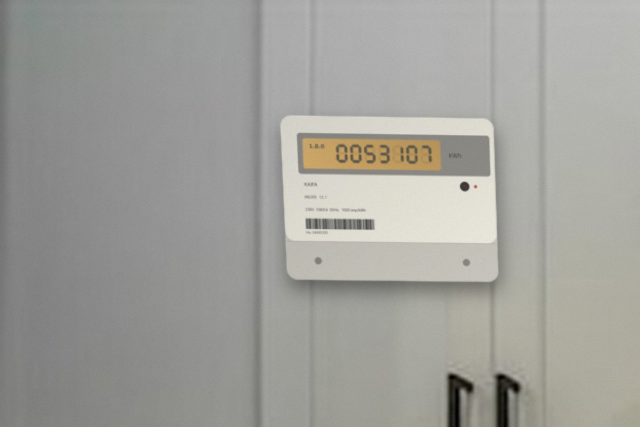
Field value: {"value": 53107, "unit": "kWh"}
